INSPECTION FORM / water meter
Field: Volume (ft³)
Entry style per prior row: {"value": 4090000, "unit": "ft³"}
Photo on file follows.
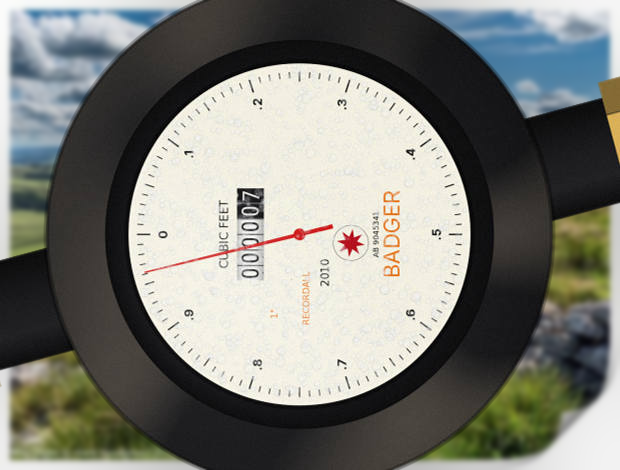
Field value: {"value": 6.96, "unit": "ft³"}
